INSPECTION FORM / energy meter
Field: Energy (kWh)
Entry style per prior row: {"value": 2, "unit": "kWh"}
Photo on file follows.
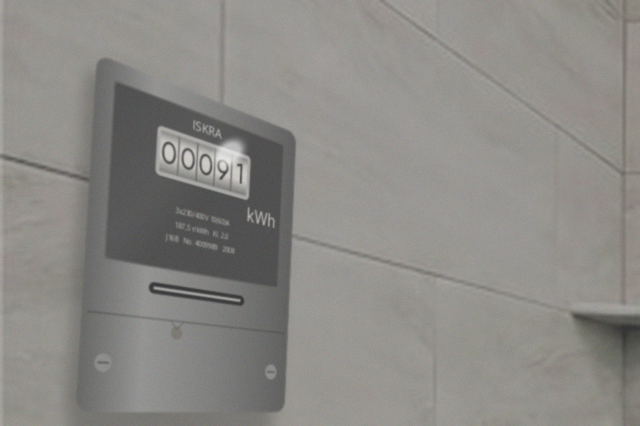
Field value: {"value": 91, "unit": "kWh"}
